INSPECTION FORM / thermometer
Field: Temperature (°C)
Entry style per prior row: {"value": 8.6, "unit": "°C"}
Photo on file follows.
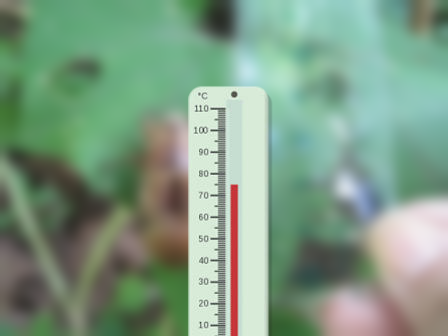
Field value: {"value": 75, "unit": "°C"}
